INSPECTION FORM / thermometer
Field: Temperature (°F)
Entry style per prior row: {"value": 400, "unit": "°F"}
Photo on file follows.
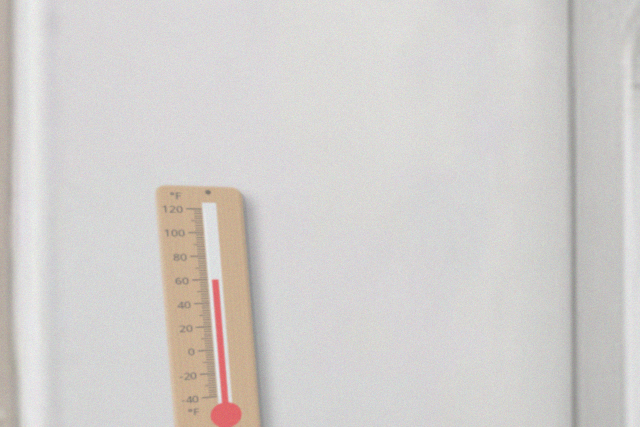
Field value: {"value": 60, "unit": "°F"}
